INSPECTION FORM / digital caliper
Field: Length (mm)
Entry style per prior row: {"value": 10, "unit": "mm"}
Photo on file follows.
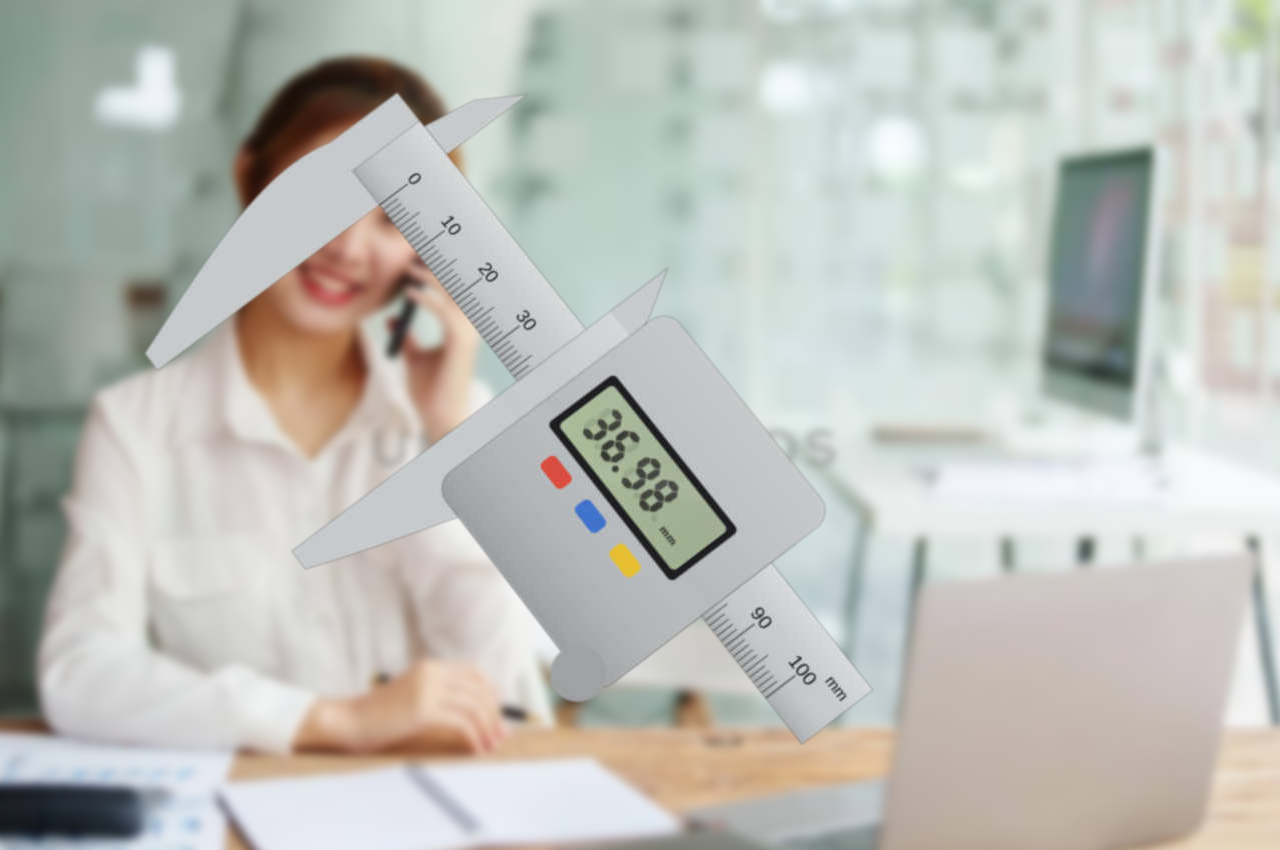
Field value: {"value": 36.98, "unit": "mm"}
